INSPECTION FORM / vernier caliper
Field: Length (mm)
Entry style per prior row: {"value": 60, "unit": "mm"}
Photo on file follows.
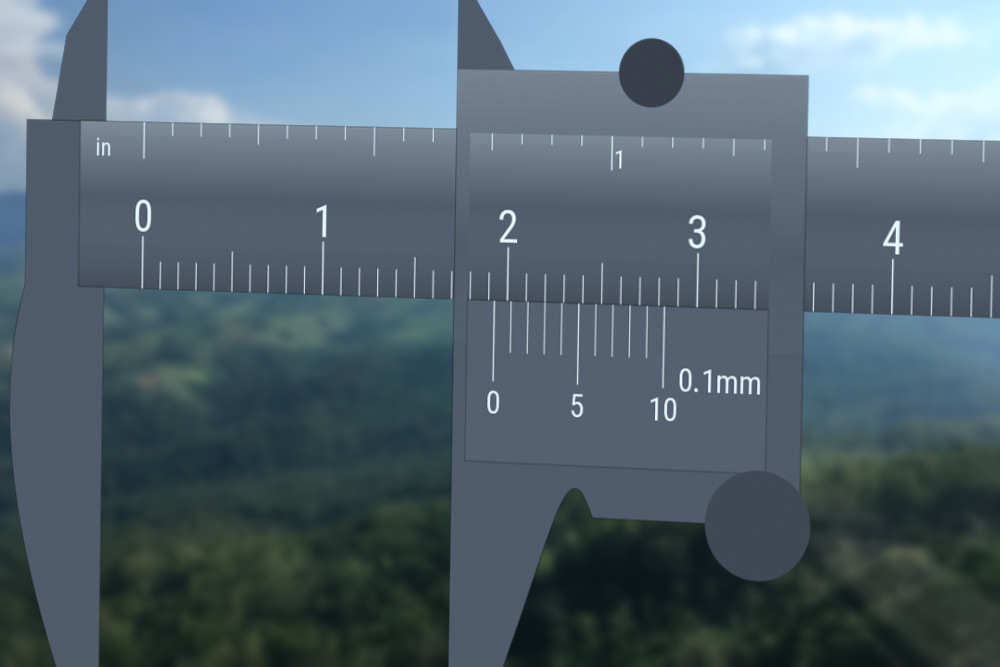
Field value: {"value": 19.3, "unit": "mm"}
